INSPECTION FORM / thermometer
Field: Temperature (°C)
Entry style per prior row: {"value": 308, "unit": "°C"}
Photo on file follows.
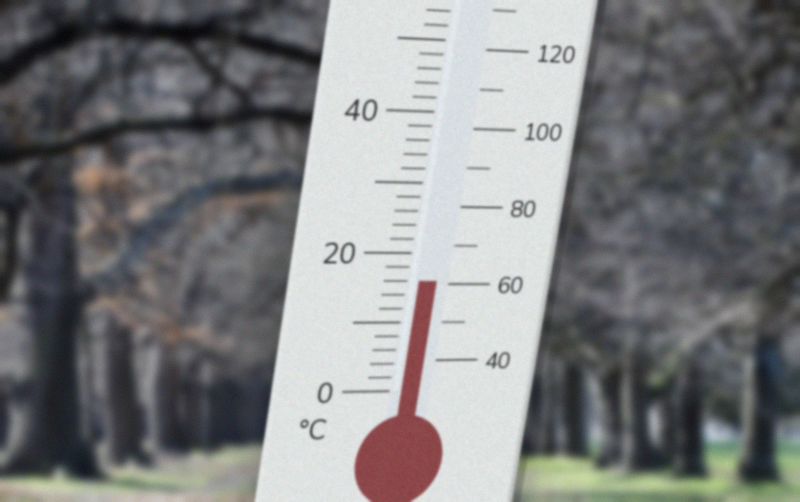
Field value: {"value": 16, "unit": "°C"}
